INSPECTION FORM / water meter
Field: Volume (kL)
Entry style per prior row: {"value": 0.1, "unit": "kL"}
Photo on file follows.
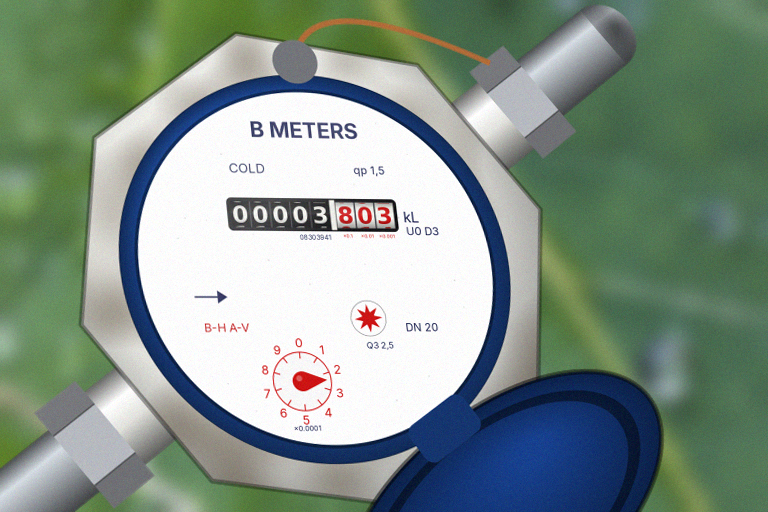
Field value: {"value": 3.8032, "unit": "kL"}
